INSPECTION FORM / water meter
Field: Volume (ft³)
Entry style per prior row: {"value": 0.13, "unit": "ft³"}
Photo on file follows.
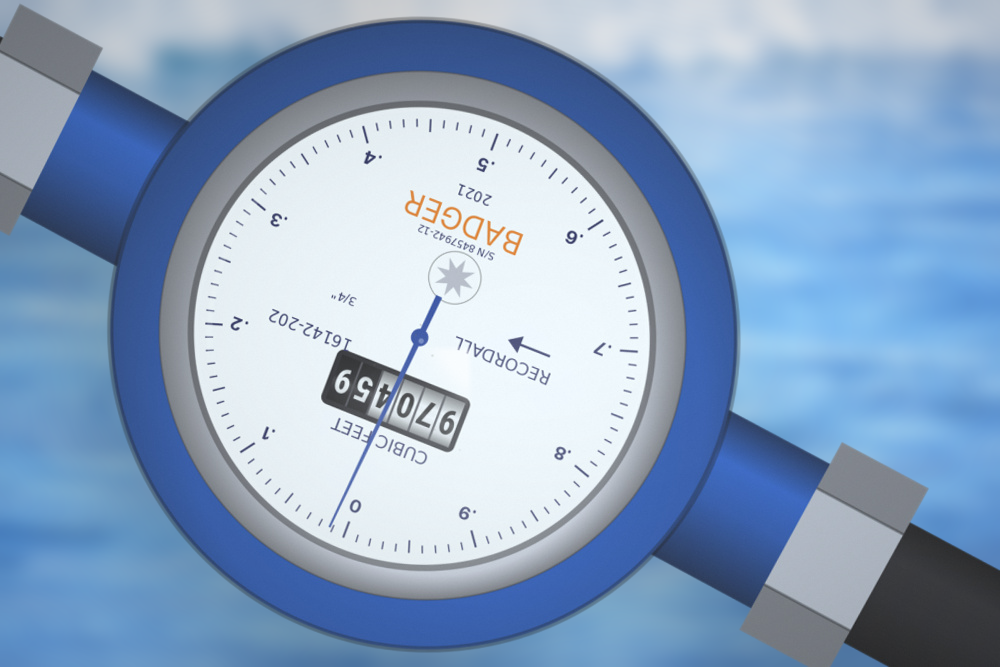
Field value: {"value": 970459.01, "unit": "ft³"}
